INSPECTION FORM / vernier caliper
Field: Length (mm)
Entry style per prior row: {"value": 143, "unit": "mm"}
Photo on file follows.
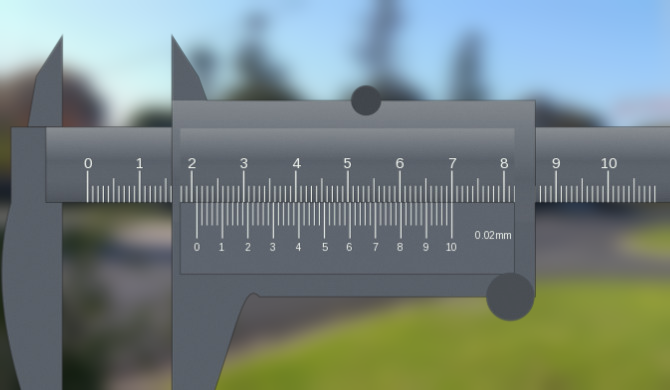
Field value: {"value": 21.0, "unit": "mm"}
